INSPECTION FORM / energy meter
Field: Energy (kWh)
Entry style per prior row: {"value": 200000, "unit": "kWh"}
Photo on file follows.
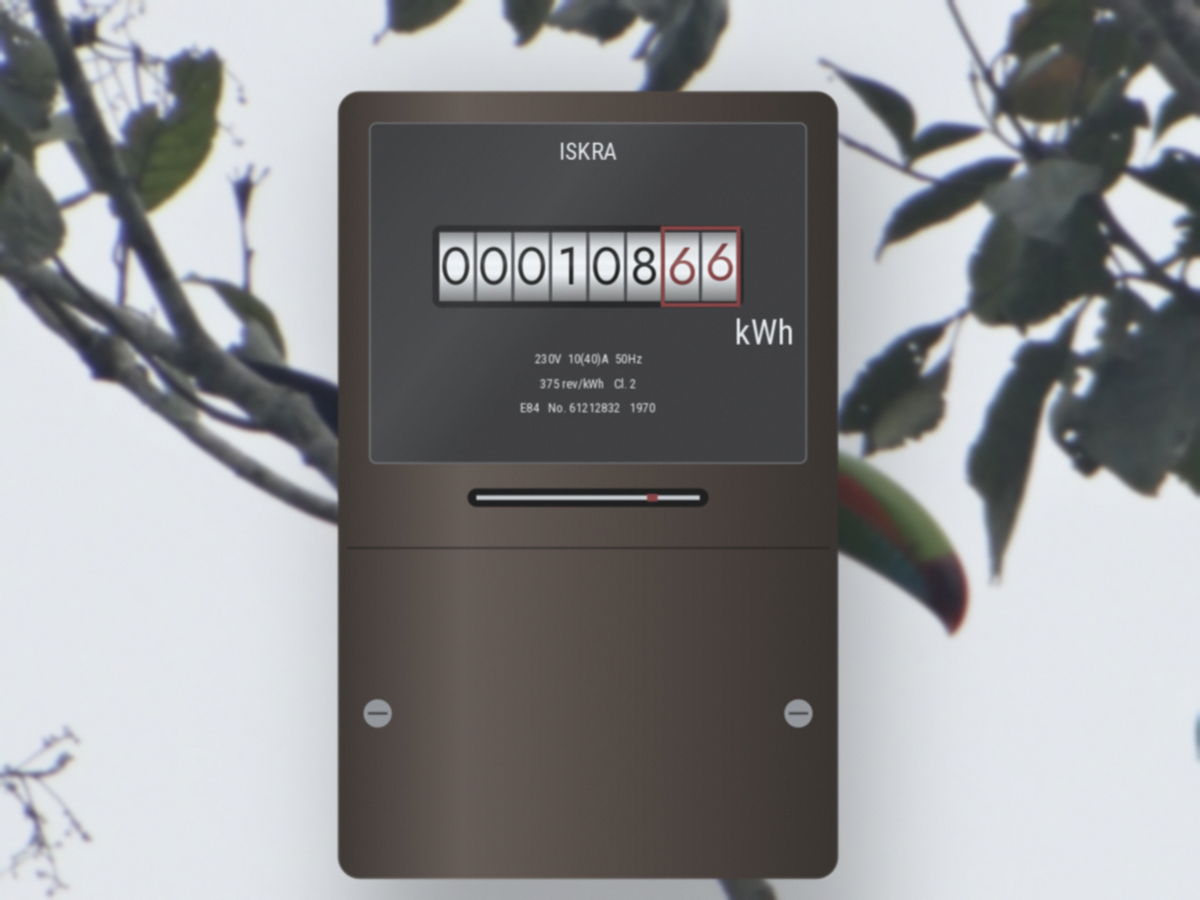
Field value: {"value": 108.66, "unit": "kWh"}
